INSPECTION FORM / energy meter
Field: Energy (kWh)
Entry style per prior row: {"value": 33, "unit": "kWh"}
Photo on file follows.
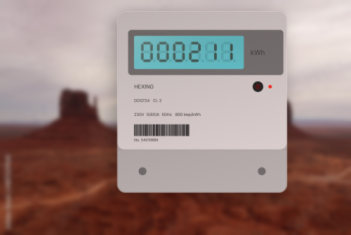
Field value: {"value": 211, "unit": "kWh"}
